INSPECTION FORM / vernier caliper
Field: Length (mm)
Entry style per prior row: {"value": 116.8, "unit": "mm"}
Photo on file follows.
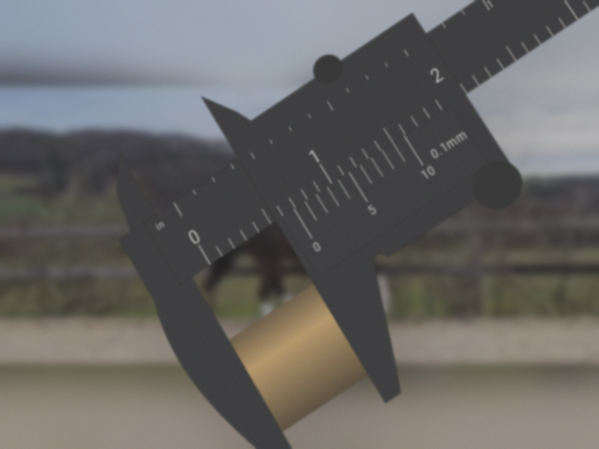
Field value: {"value": 6.9, "unit": "mm"}
